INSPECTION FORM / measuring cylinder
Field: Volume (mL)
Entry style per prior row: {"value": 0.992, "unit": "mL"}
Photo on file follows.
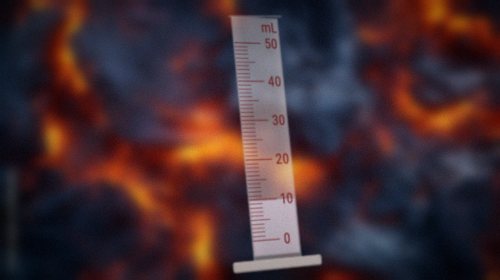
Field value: {"value": 10, "unit": "mL"}
